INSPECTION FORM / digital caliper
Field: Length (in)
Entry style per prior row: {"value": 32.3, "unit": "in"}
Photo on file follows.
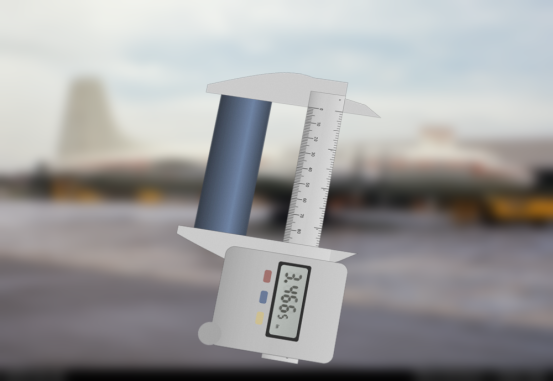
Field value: {"value": 3.4665, "unit": "in"}
